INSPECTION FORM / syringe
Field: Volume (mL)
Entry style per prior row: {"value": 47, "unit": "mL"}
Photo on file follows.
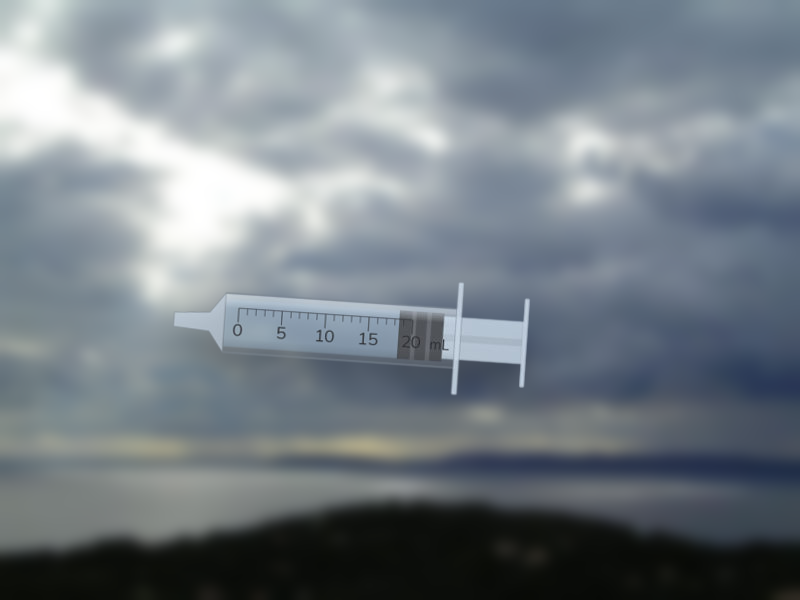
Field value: {"value": 18.5, "unit": "mL"}
